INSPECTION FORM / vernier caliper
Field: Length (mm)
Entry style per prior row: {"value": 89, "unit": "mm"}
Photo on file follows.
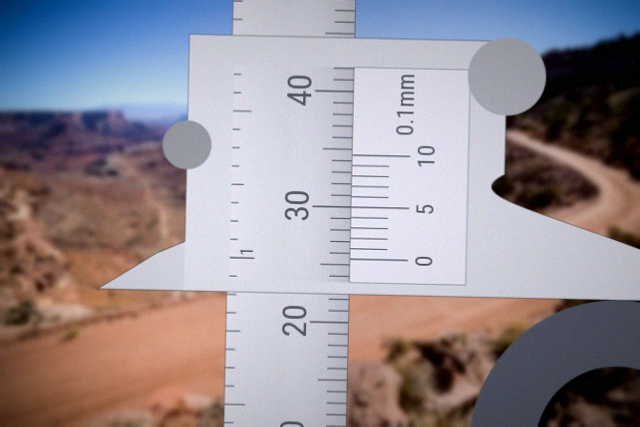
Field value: {"value": 25.5, "unit": "mm"}
